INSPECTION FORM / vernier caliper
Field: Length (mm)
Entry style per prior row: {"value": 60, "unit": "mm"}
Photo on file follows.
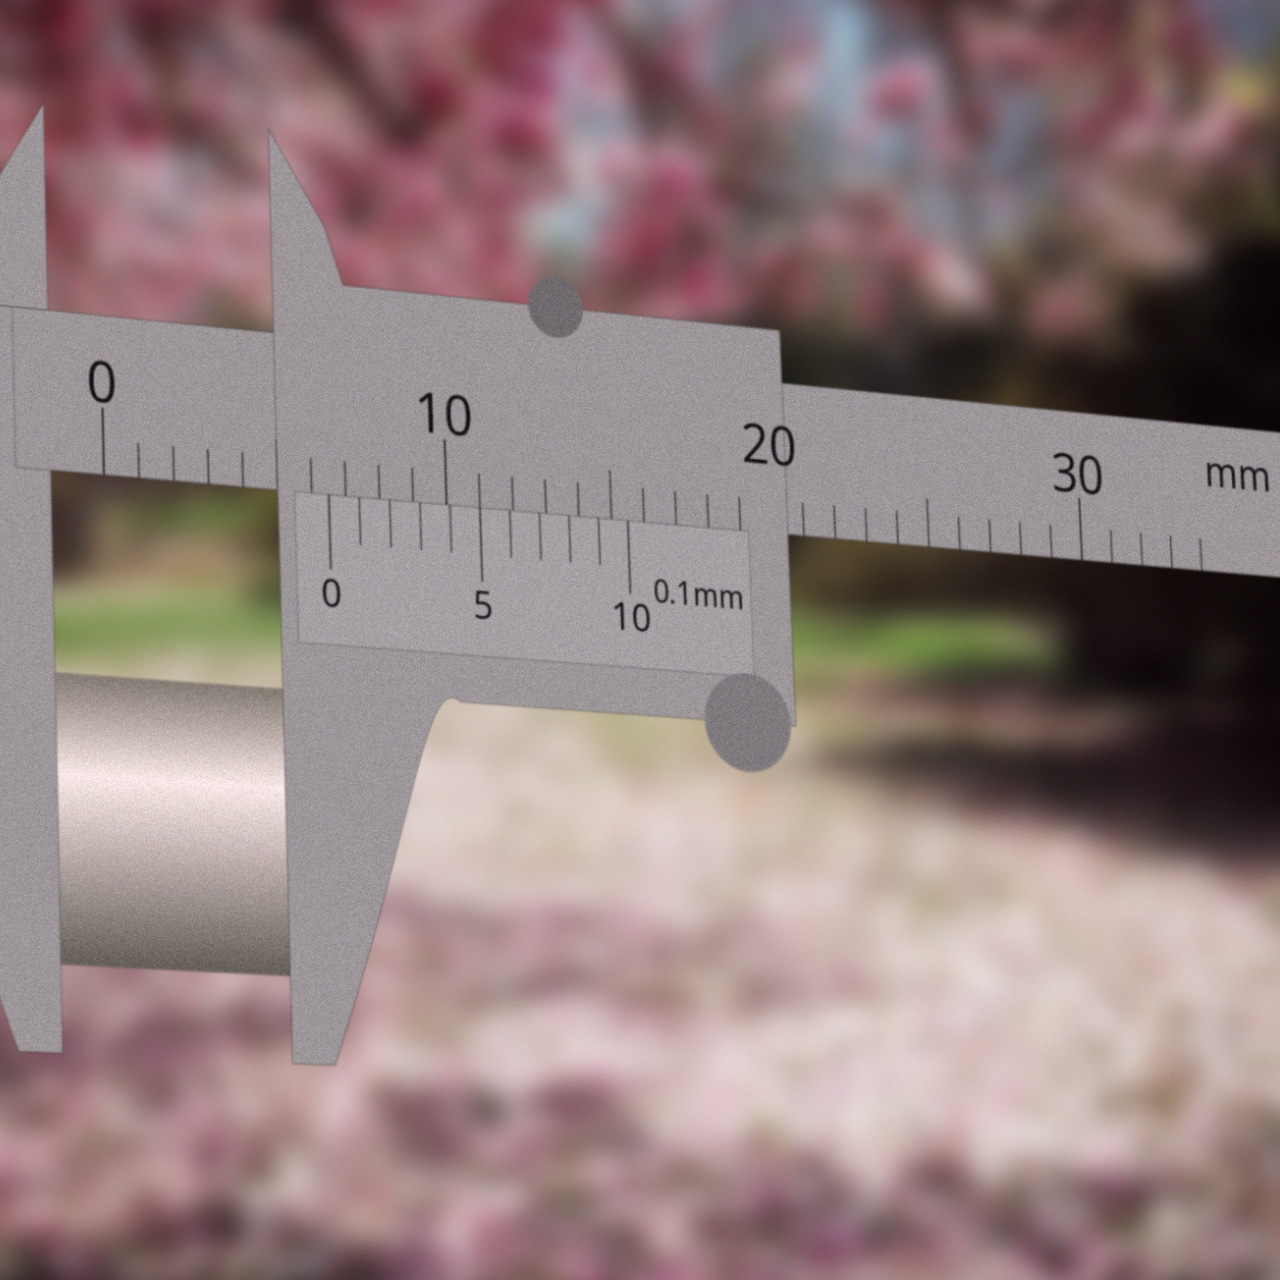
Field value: {"value": 6.5, "unit": "mm"}
